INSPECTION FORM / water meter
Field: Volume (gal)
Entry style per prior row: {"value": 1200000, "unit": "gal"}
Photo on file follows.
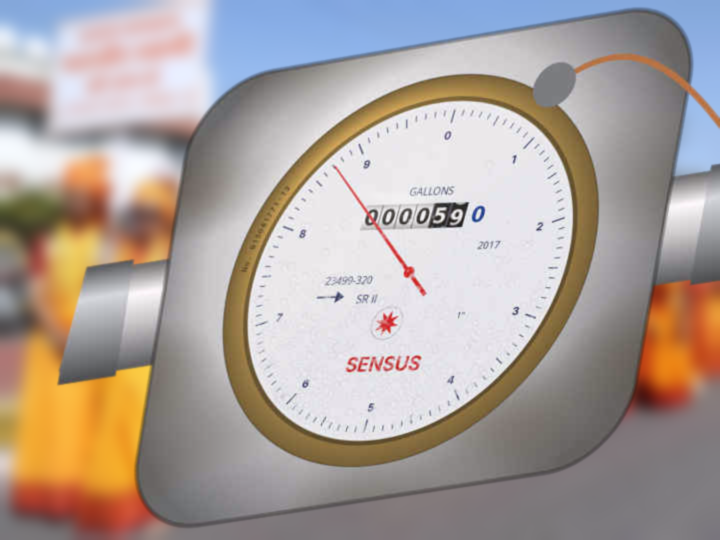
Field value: {"value": 588.7, "unit": "gal"}
